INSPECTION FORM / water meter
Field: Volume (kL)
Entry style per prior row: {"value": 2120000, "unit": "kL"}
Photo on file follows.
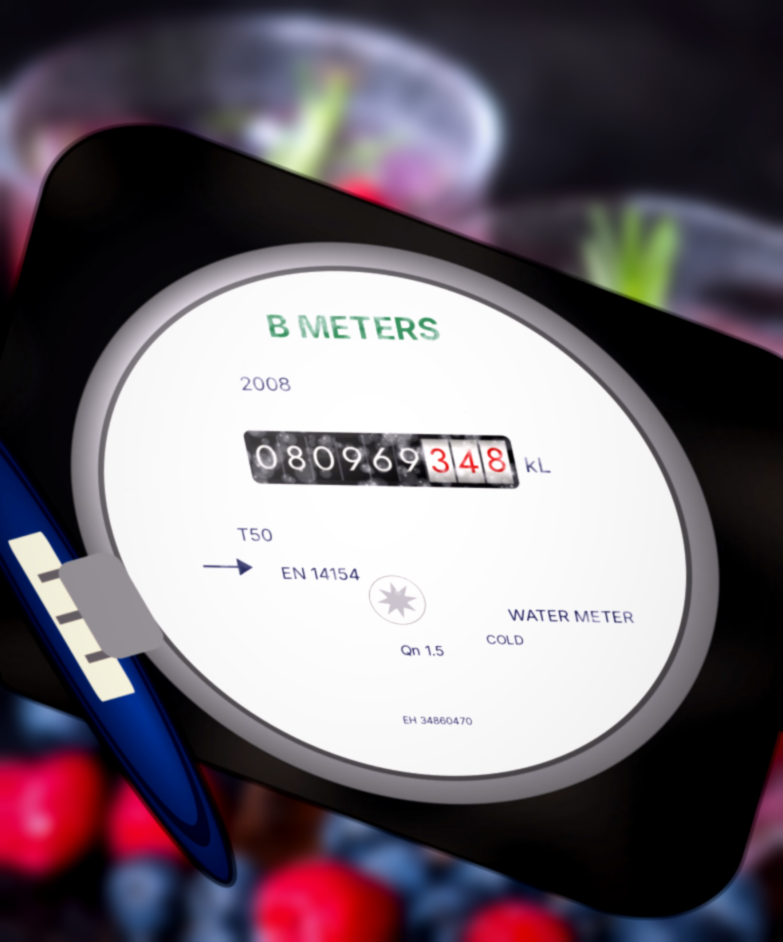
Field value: {"value": 80969.348, "unit": "kL"}
